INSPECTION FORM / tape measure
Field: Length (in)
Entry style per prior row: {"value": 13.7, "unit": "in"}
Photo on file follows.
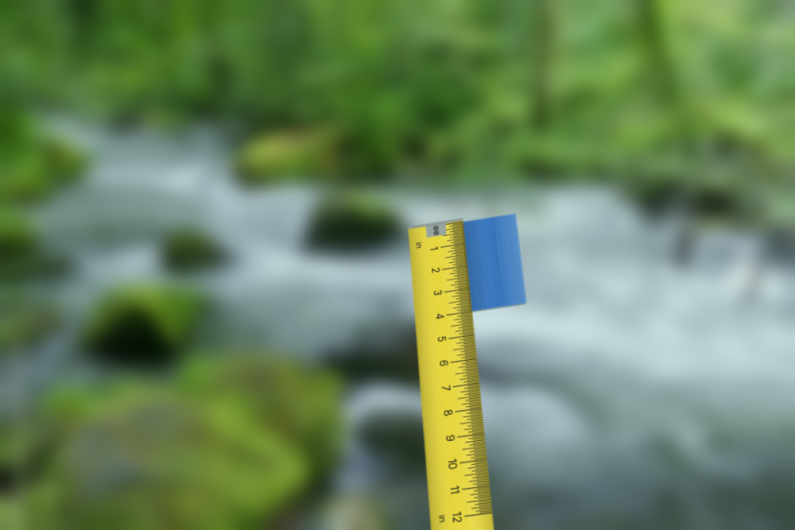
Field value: {"value": 4, "unit": "in"}
